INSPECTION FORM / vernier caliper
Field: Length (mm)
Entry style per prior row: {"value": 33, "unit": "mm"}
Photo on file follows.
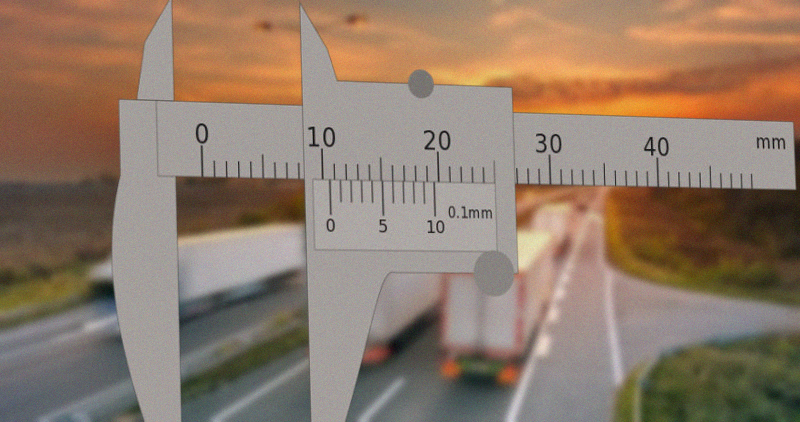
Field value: {"value": 10.6, "unit": "mm"}
